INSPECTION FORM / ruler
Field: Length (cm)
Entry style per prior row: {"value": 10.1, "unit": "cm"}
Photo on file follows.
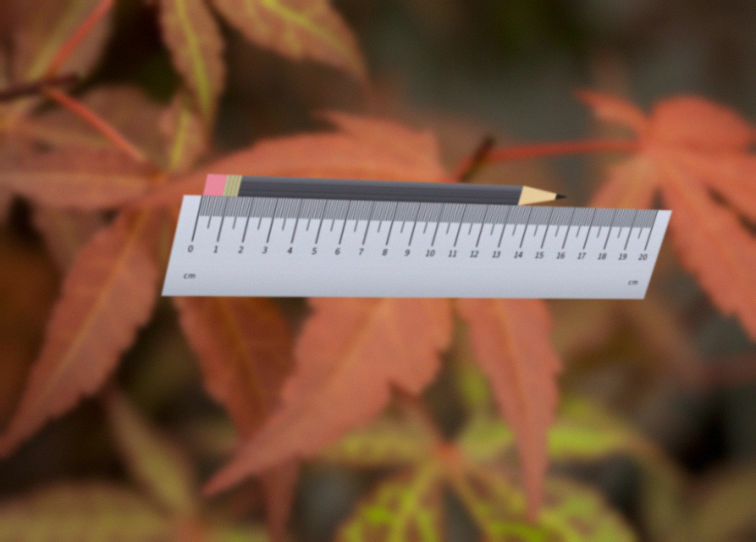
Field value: {"value": 15.5, "unit": "cm"}
